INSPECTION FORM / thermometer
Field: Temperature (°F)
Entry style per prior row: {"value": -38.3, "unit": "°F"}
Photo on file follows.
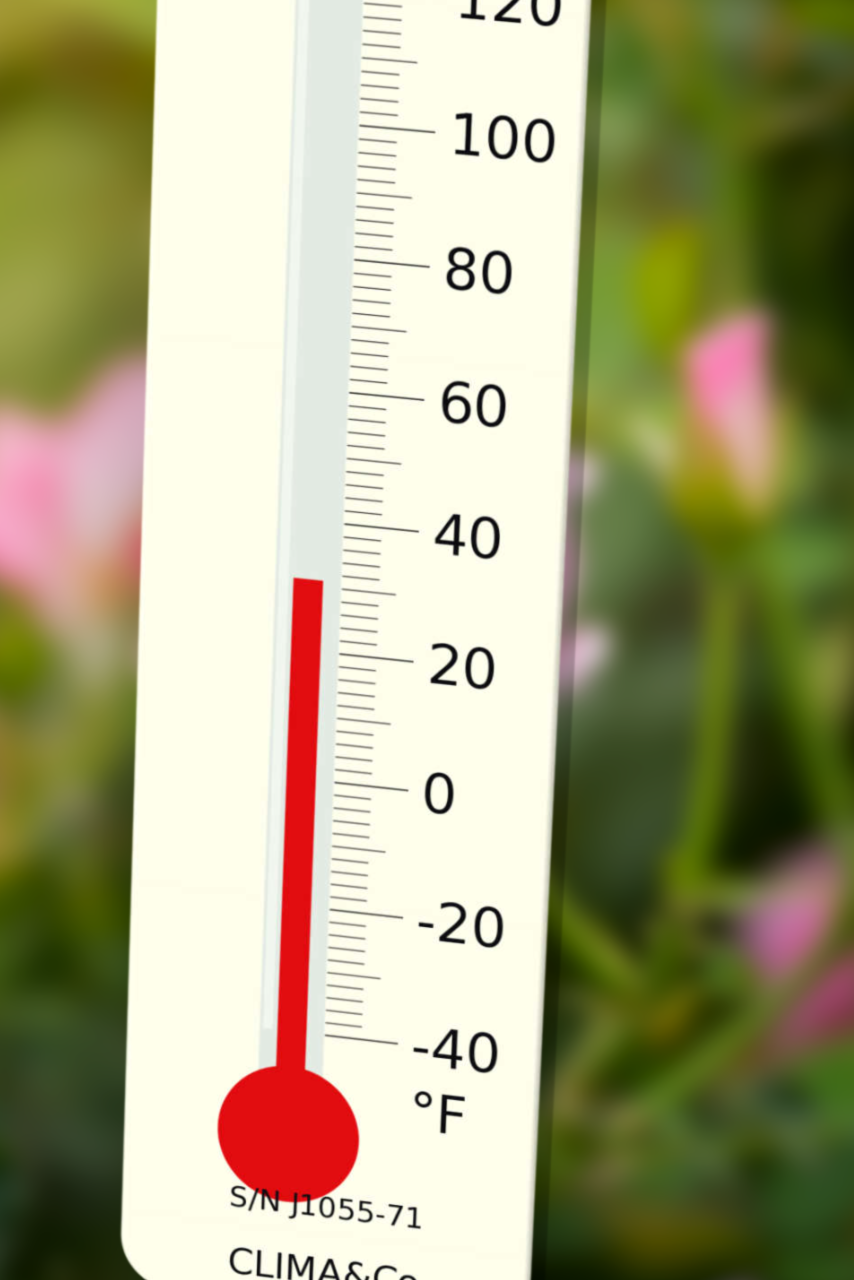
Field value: {"value": 31, "unit": "°F"}
